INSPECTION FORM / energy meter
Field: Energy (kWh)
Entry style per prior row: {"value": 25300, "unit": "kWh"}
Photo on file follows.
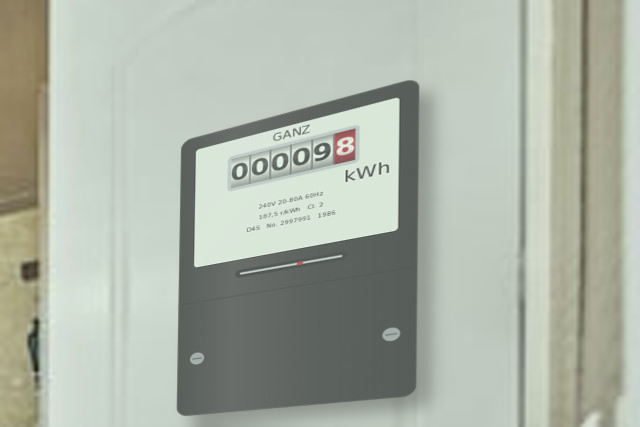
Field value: {"value": 9.8, "unit": "kWh"}
